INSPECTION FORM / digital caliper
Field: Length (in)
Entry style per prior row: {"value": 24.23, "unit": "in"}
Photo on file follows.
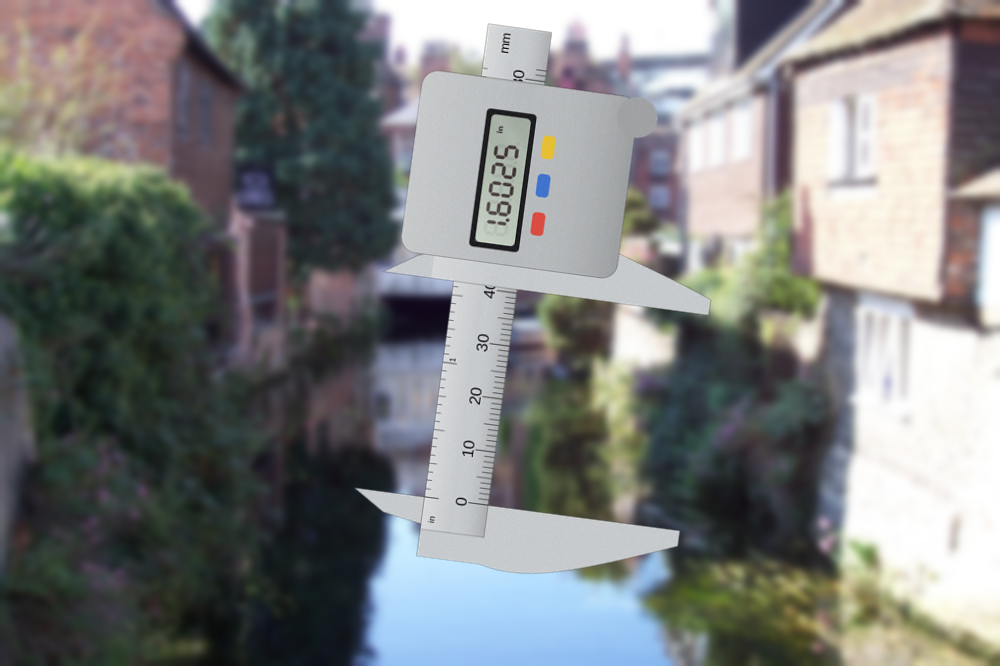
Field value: {"value": 1.6025, "unit": "in"}
